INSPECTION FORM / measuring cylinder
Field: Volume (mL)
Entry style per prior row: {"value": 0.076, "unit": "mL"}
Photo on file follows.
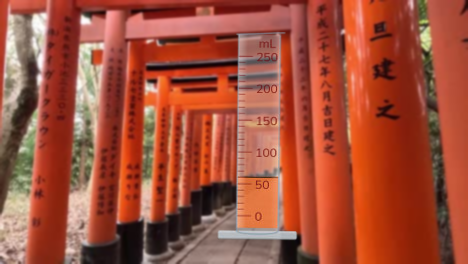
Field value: {"value": 60, "unit": "mL"}
